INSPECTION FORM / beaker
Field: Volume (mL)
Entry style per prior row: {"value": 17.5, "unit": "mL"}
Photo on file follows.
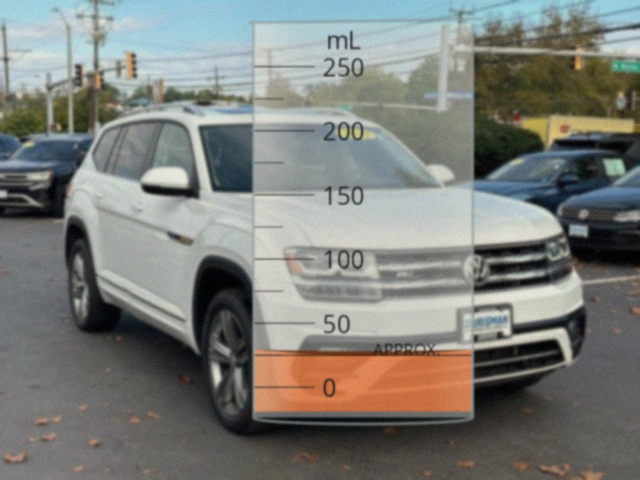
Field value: {"value": 25, "unit": "mL"}
